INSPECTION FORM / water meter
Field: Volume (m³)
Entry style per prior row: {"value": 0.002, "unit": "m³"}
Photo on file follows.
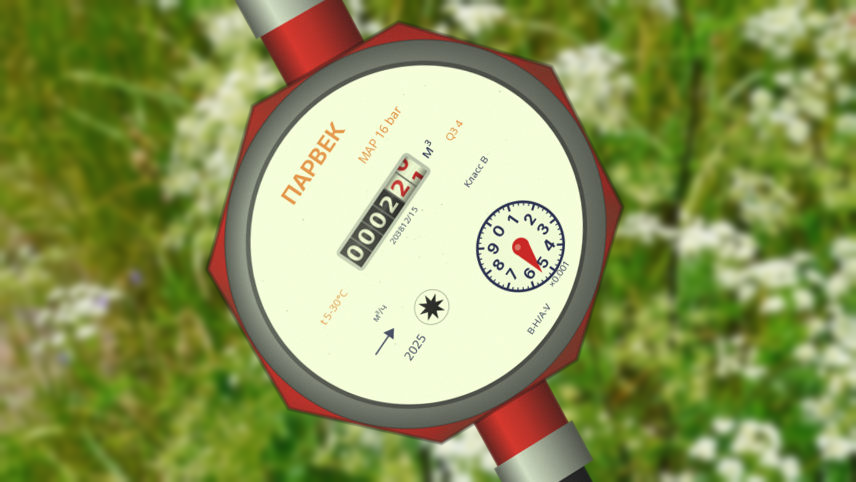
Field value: {"value": 2.205, "unit": "m³"}
